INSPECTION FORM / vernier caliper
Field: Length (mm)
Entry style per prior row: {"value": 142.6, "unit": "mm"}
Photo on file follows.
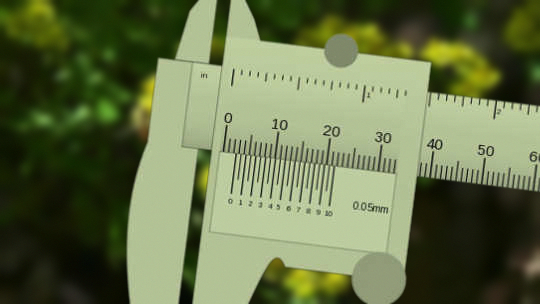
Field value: {"value": 2.5, "unit": "mm"}
